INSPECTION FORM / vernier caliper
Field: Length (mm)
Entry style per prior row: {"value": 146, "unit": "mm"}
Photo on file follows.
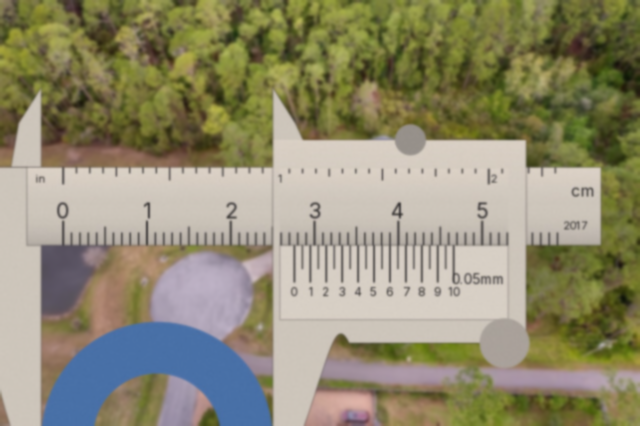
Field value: {"value": 27.6, "unit": "mm"}
